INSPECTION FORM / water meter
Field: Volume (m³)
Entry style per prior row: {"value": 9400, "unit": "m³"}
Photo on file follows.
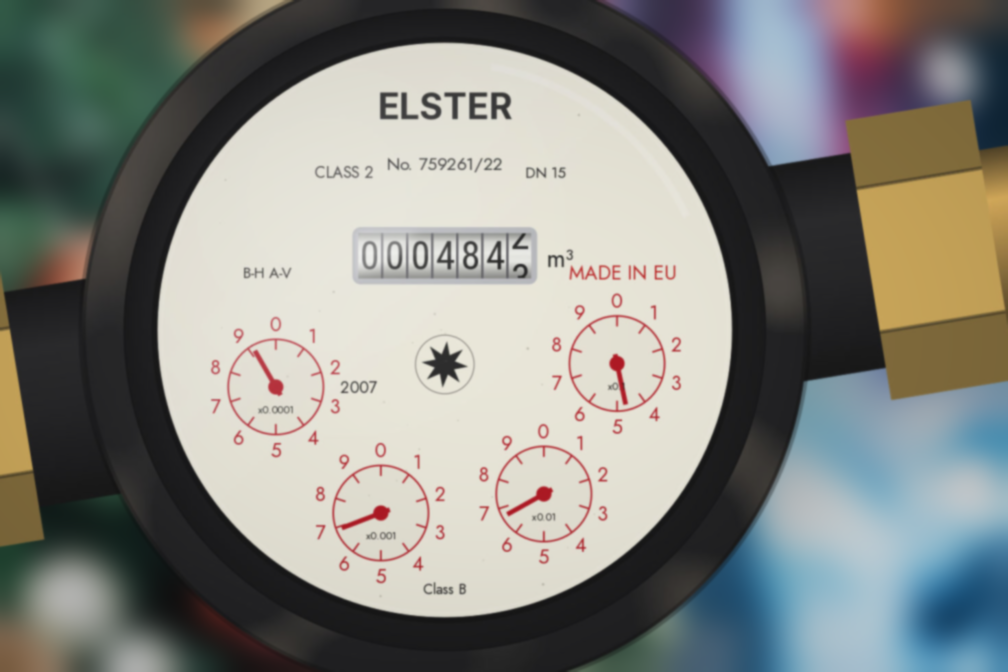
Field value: {"value": 4842.4669, "unit": "m³"}
